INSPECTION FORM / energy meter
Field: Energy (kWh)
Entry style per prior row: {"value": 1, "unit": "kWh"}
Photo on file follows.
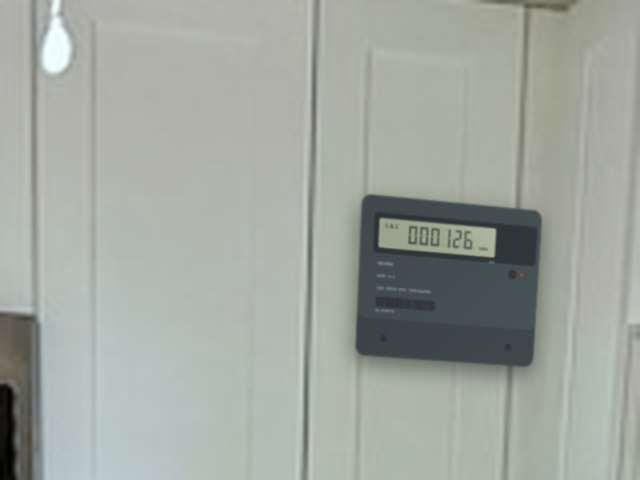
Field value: {"value": 126, "unit": "kWh"}
